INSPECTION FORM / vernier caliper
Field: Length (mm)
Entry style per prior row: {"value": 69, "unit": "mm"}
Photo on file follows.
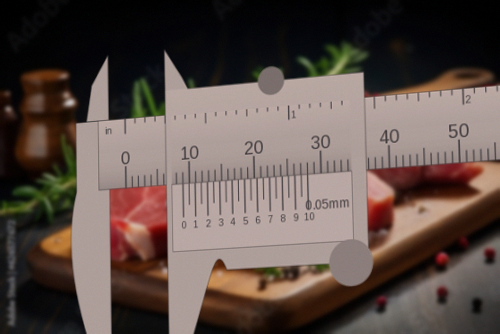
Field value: {"value": 9.0, "unit": "mm"}
